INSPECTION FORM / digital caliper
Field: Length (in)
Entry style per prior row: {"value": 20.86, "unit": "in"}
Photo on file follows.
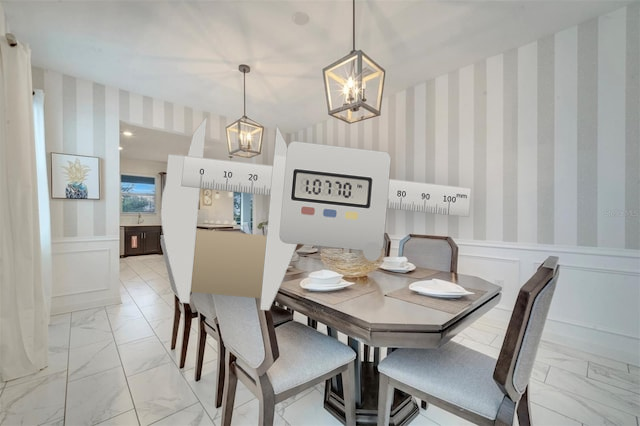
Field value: {"value": 1.0770, "unit": "in"}
